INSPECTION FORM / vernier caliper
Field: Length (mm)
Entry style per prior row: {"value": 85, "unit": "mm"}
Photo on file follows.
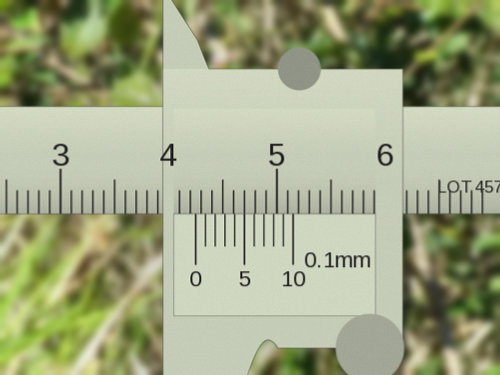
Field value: {"value": 42.5, "unit": "mm"}
